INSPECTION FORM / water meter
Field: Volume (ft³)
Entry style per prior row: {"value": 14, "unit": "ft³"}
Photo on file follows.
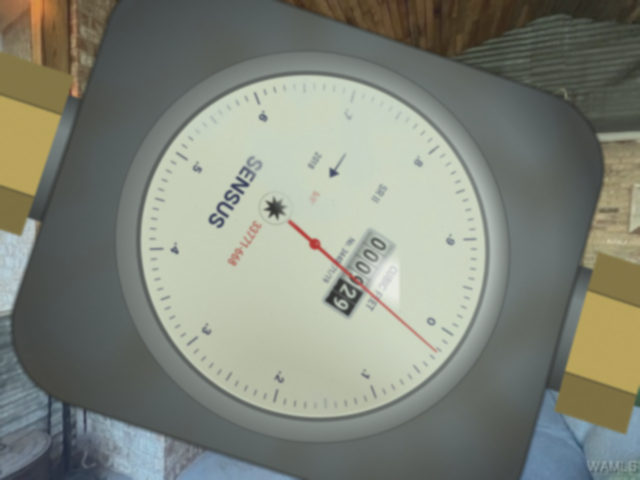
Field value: {"value": 929.02, "unit": "ft³"}
